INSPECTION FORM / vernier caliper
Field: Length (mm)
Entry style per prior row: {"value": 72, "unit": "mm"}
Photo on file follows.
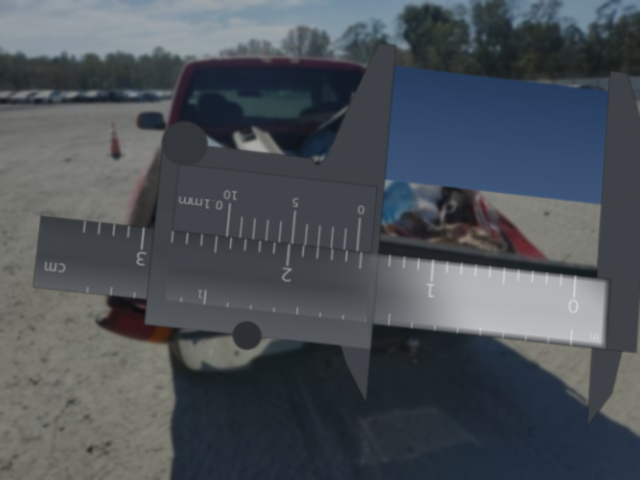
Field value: {"value": 15.3, "unit": "mm"}
